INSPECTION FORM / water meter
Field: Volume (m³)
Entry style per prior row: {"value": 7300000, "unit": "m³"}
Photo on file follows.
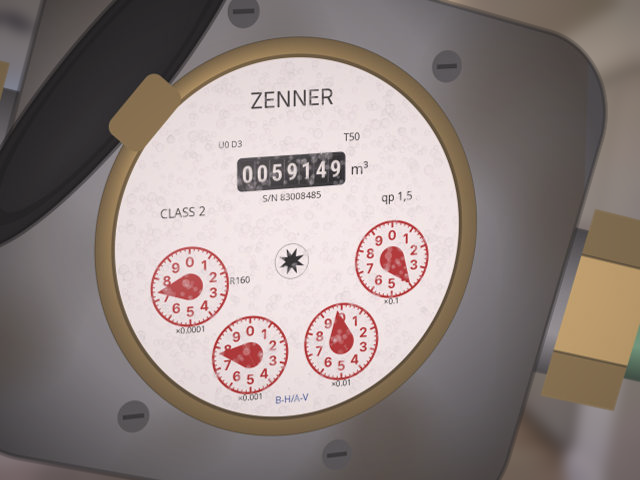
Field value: {"value": 59149.3977, "unit": "m³"}
